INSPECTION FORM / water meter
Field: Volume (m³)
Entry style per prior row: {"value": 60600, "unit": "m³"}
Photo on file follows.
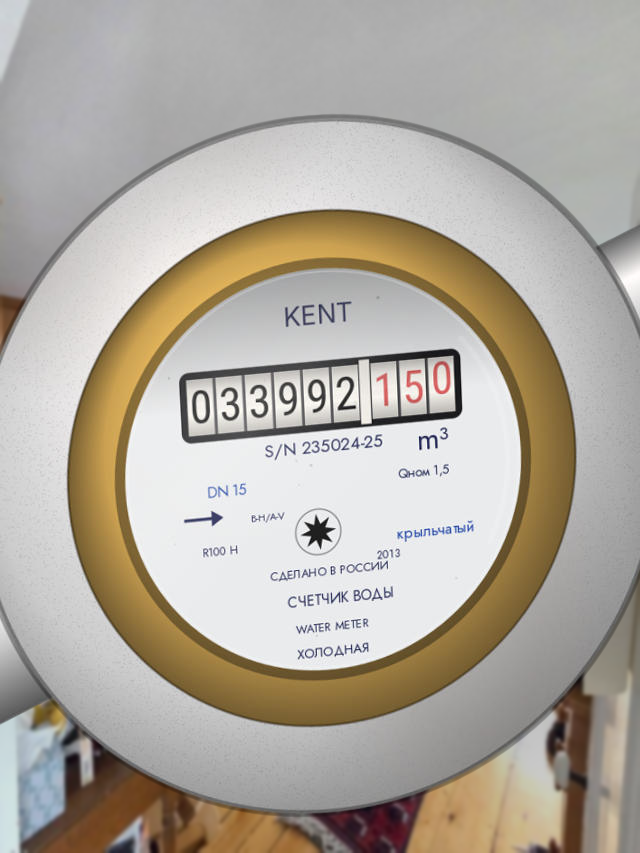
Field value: {"value": 33992.150, "unit": "m³"}
